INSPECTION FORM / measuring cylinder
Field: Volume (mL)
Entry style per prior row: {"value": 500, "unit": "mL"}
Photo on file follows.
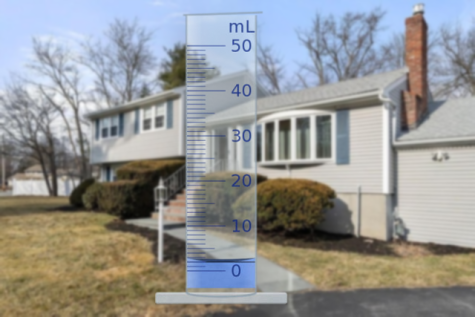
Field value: {"value": 2, "unit": "mL"}
